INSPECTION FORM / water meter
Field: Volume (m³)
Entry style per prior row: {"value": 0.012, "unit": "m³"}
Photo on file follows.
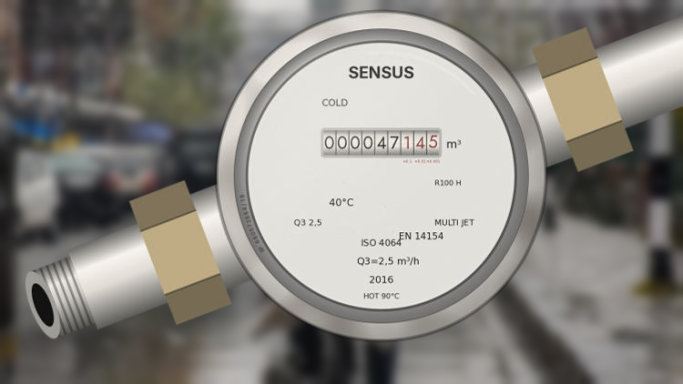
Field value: {"value": 47.145, "unit": "m³"}
